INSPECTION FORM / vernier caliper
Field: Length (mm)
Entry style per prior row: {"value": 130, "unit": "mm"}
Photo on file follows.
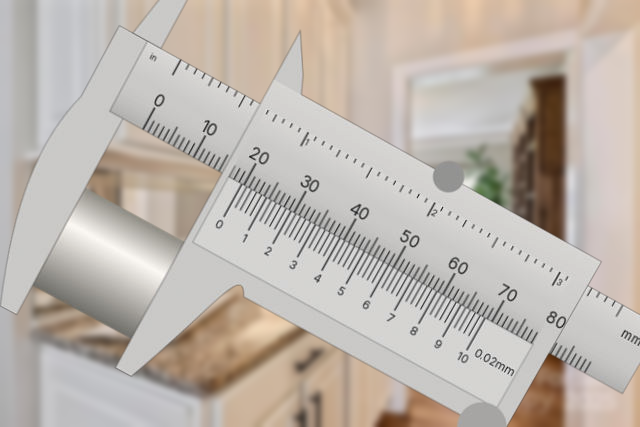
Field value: {"value": 19.6, "unit": "mm"}
